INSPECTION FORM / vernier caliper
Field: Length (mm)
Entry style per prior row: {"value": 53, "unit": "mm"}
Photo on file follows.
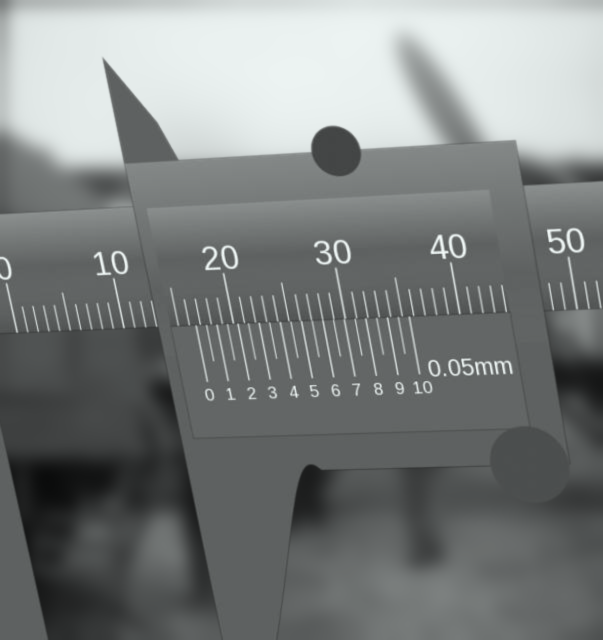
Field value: {"value": 16.6, "unit": "mm"}
